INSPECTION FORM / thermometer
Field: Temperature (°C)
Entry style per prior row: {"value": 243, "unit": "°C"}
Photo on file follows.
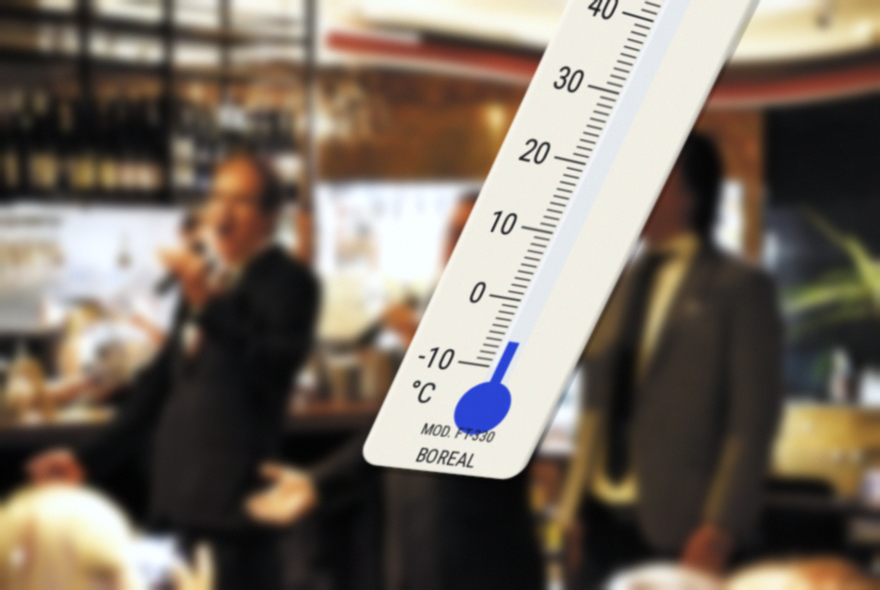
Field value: {"value": -6, "unit": "°C"}
